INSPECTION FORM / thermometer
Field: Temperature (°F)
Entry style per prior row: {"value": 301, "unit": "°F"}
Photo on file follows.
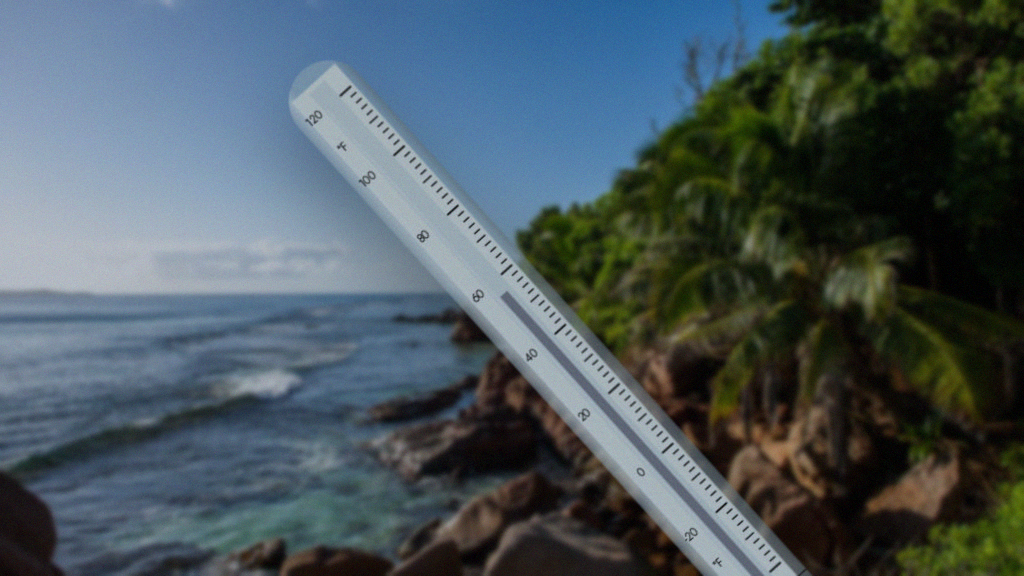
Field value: {"value": 56, "unit": "°F"}
